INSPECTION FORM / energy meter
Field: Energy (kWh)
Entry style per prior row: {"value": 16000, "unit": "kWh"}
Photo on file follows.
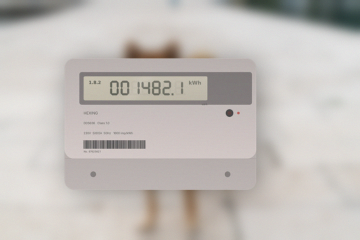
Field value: {"value": 1482.1, "unit": "kWh"}
